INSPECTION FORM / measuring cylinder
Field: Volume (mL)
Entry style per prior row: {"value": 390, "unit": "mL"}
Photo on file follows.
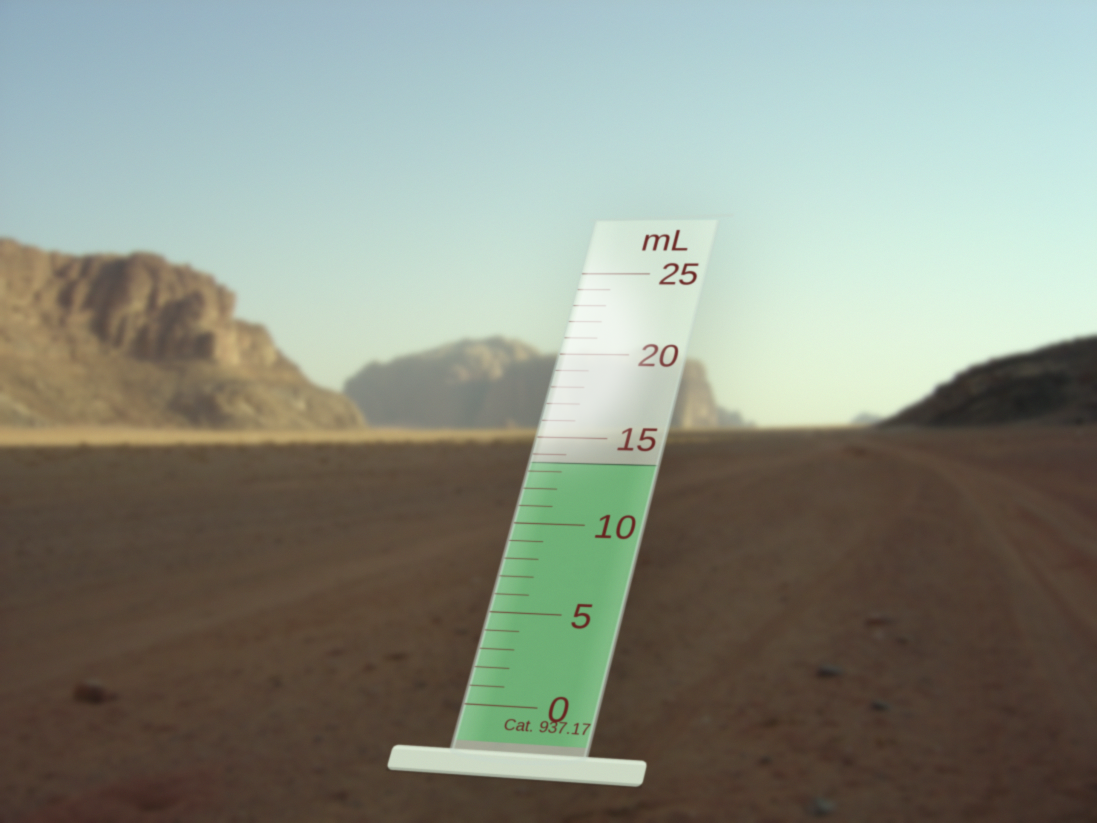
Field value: {"value": 13.5, "unit": "mL"}
